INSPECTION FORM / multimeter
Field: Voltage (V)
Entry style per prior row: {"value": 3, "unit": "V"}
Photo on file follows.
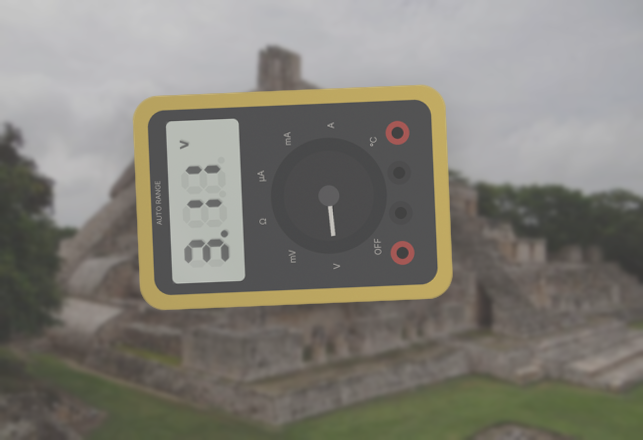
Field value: {"value": 3.11, "unit": "V"}
